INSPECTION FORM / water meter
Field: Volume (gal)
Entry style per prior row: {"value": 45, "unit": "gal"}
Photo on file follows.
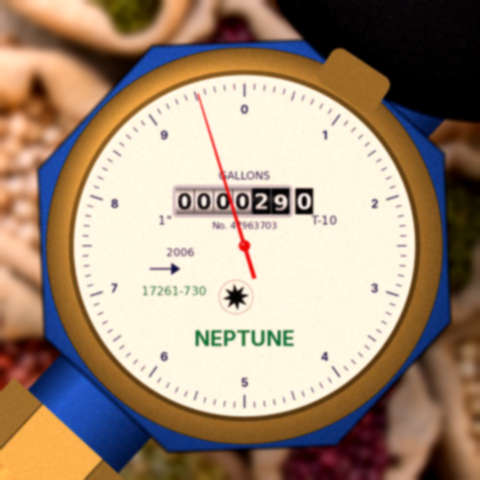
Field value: {"value": 289.5, "unit": "gal"}
